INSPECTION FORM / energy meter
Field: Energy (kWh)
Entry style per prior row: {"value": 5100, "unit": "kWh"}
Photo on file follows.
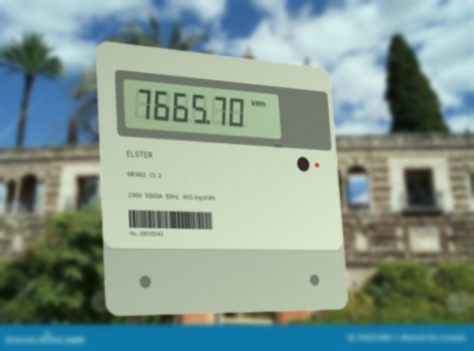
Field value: {"value": 7665.70, "unit": "kWh"}
